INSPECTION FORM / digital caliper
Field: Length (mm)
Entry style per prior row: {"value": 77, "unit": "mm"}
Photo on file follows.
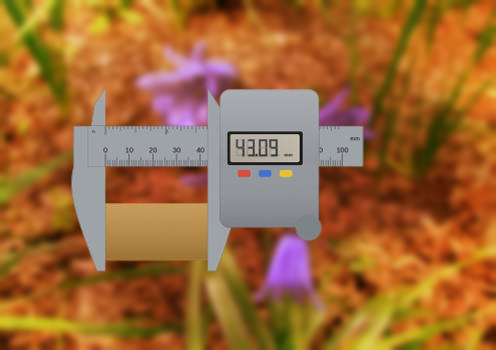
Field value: {"value": 43.09, "unit": "mm"}
